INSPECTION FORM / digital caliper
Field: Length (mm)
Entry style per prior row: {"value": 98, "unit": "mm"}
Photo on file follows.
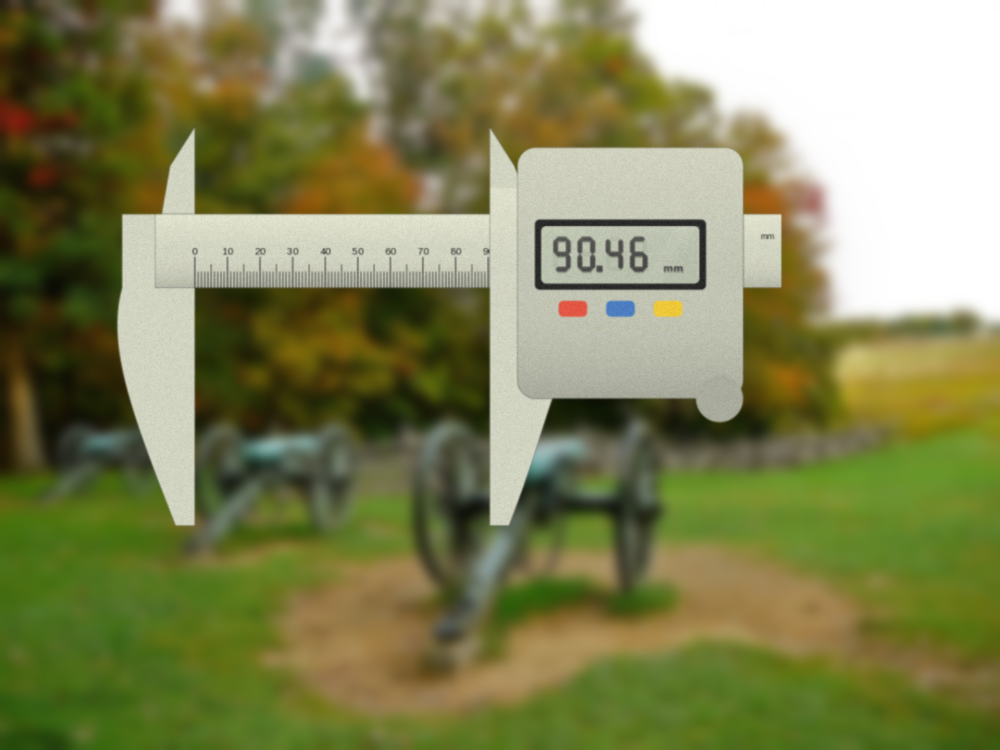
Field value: {"value": 90.46, "unit": "mm"}
